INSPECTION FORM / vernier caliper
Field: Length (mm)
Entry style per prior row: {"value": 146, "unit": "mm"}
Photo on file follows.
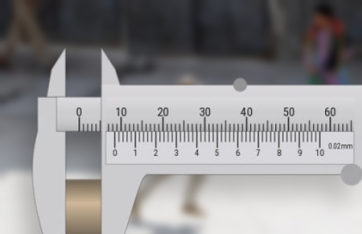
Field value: {"value": 8.5, "unit": "mm"}
